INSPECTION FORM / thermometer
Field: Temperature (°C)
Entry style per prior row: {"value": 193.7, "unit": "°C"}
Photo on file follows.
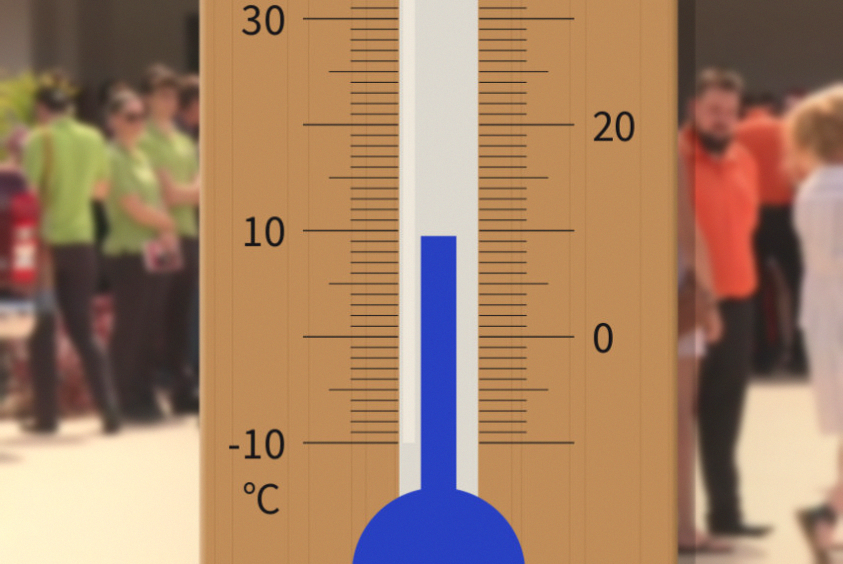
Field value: {"value": 9.5, "unit": "°C"}
